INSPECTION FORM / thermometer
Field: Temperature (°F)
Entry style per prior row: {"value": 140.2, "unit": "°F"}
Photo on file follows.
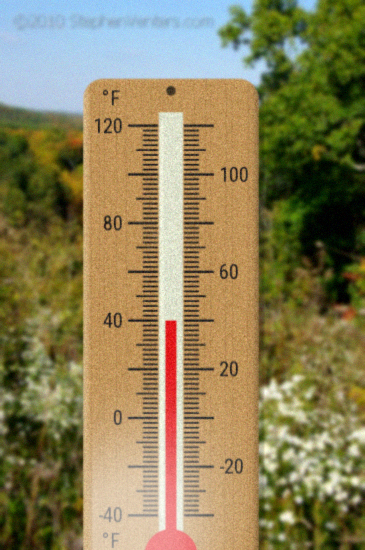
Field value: {"value": 40, "unit": "°F"}
